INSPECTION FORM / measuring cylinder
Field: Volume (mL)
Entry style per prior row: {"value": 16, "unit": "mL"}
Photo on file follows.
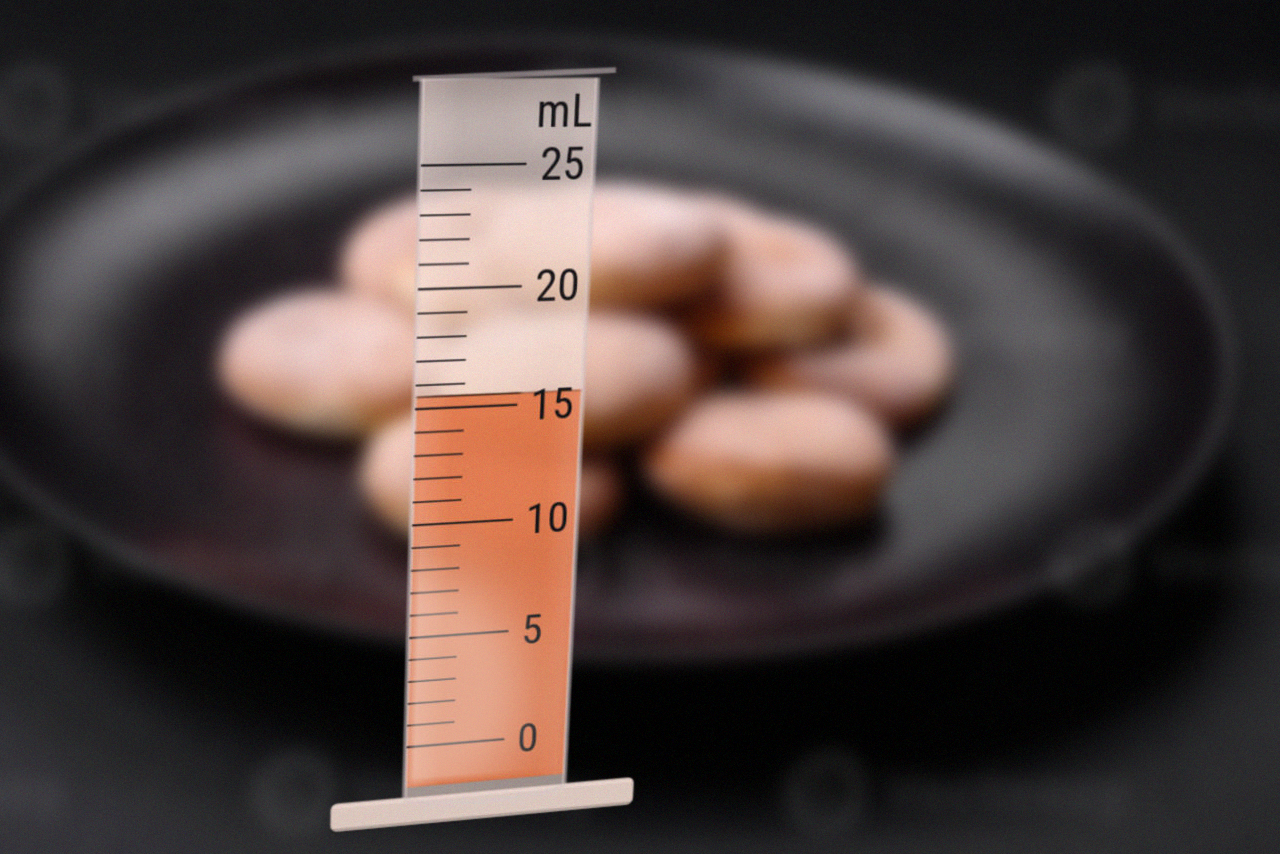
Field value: {"value": 15.5, "unit": "mL"}
